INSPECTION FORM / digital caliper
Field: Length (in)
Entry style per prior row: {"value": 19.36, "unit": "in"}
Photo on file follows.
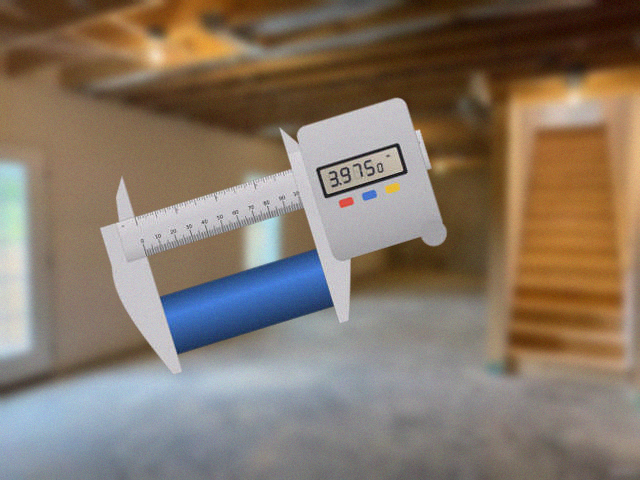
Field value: {"value": 3.9750, "unit": "in"}
